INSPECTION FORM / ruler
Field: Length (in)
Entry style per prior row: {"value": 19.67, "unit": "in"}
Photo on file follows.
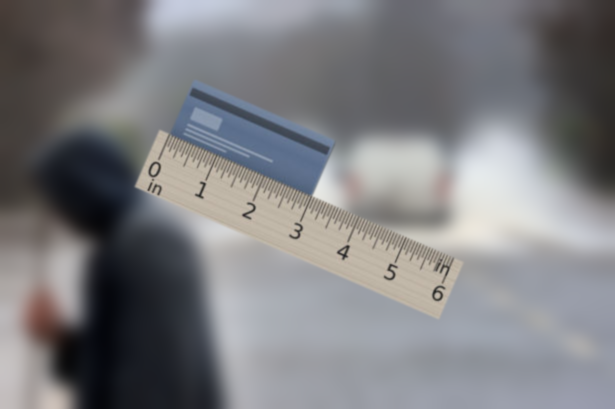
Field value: {"value": 3, "unit": "in"}
